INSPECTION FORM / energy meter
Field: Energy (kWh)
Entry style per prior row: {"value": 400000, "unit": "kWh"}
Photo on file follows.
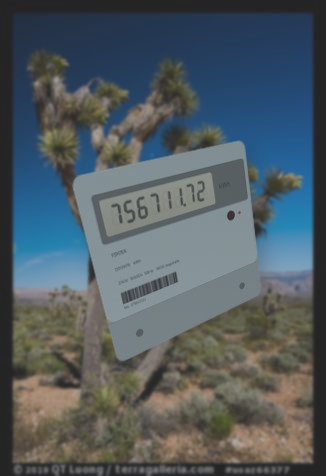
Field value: {"value": 756711.72, "unit": "kWh"}
